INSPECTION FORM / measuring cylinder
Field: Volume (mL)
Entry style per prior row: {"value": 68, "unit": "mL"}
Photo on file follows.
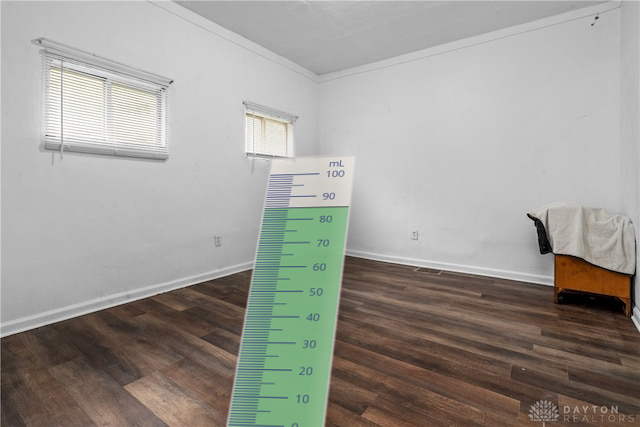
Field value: {"value": 85, "unit": "mL"}
